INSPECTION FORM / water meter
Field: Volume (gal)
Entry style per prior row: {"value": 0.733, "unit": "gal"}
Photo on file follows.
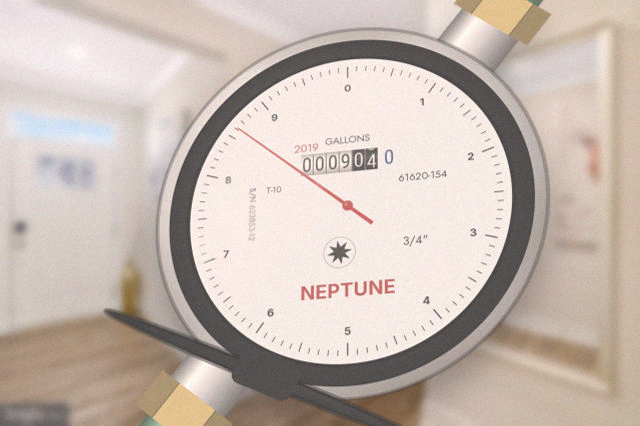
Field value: {"value": 9038.6, "unit": "gal"}
